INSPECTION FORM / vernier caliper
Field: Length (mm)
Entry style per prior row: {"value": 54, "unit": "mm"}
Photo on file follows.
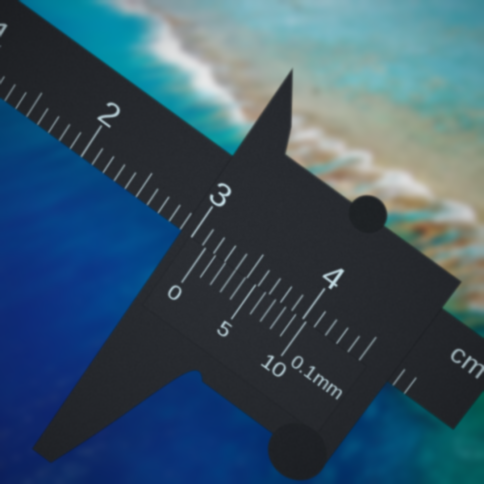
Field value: {"value": 31.3, "unit": "mm"}
